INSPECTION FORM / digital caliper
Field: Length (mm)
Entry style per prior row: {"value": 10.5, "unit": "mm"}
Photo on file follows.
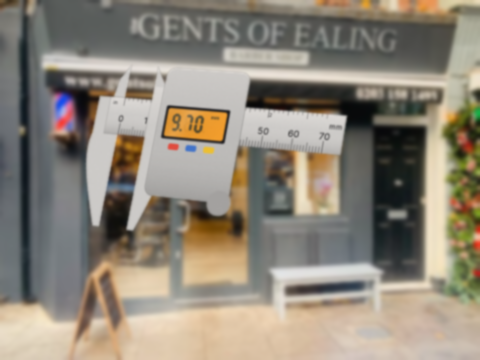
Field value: {"value": 9.70, "unit": "mm"}
